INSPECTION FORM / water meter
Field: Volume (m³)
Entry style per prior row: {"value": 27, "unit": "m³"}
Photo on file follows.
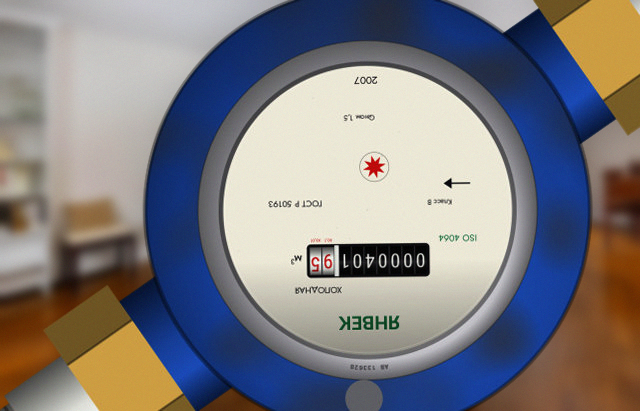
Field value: {"value": 401.95, "unit": "m³"}
